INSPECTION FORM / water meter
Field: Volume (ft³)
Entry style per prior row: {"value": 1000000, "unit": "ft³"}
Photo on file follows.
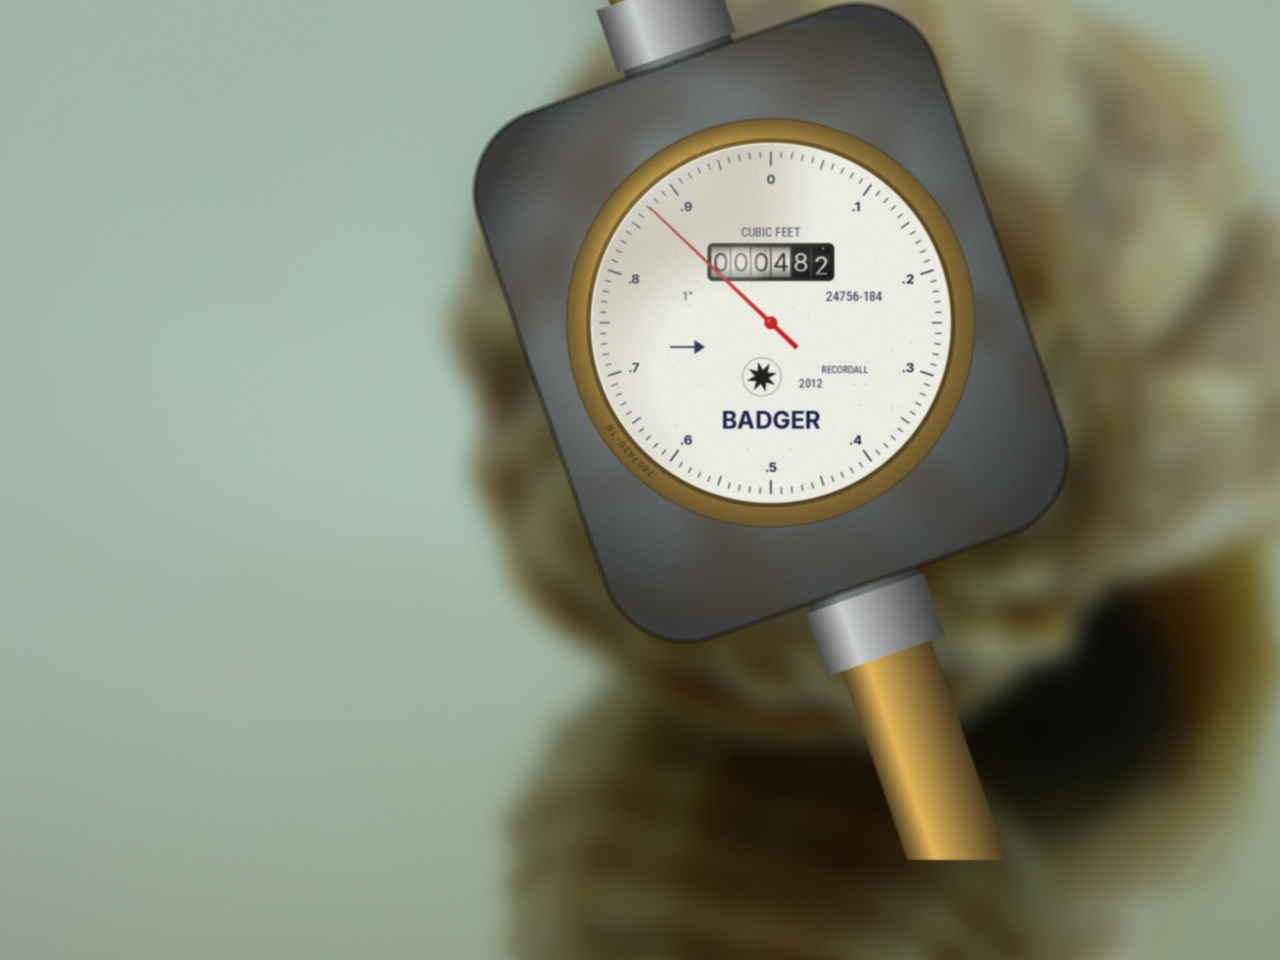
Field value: {"value": 481.87, "unit": "ft³"}
